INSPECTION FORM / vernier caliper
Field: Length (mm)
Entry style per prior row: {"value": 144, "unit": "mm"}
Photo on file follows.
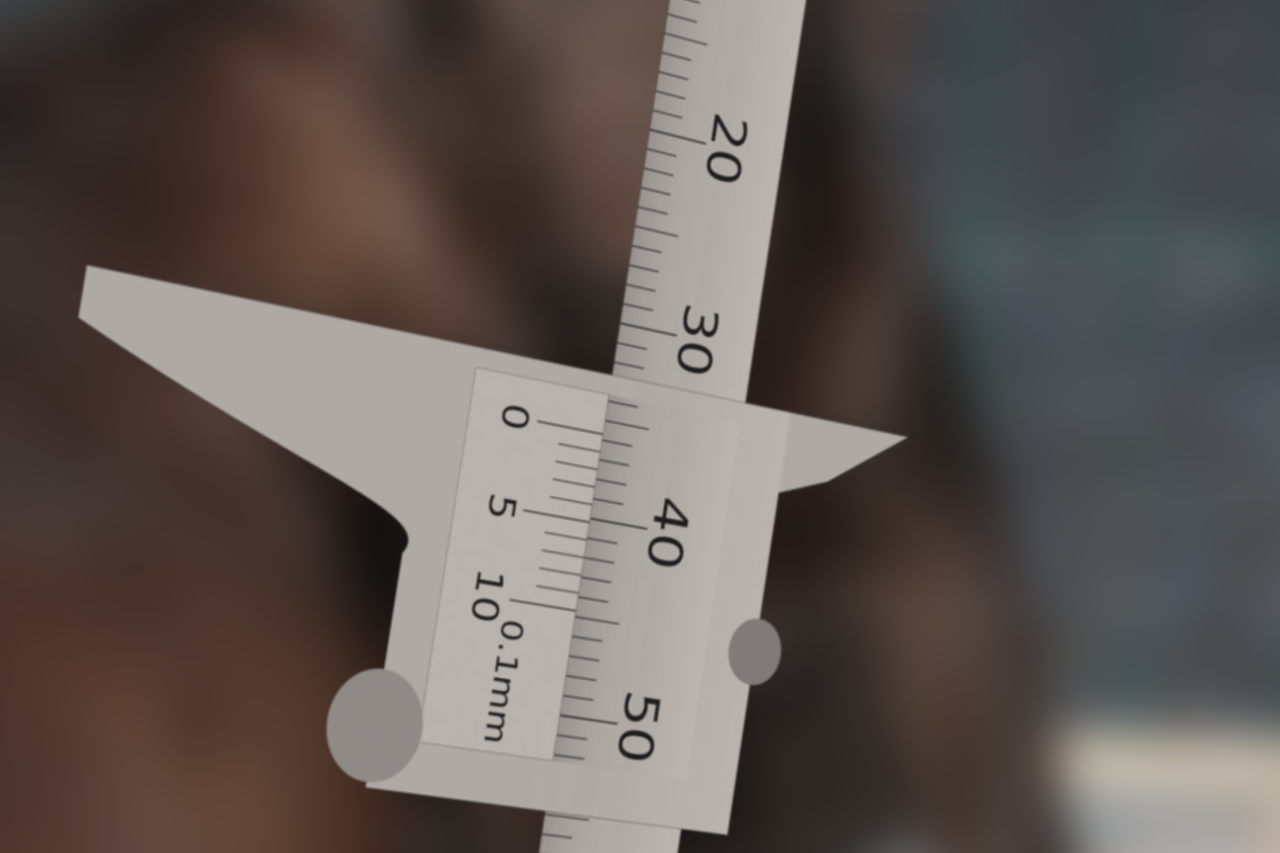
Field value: {"value": 35.7, "unit": "mm"}
